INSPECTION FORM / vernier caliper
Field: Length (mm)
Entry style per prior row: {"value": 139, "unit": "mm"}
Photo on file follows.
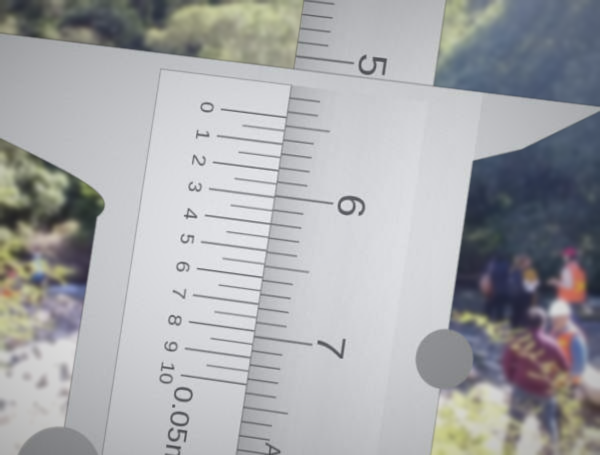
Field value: {"value": 54.4, "unit": "mm"}
